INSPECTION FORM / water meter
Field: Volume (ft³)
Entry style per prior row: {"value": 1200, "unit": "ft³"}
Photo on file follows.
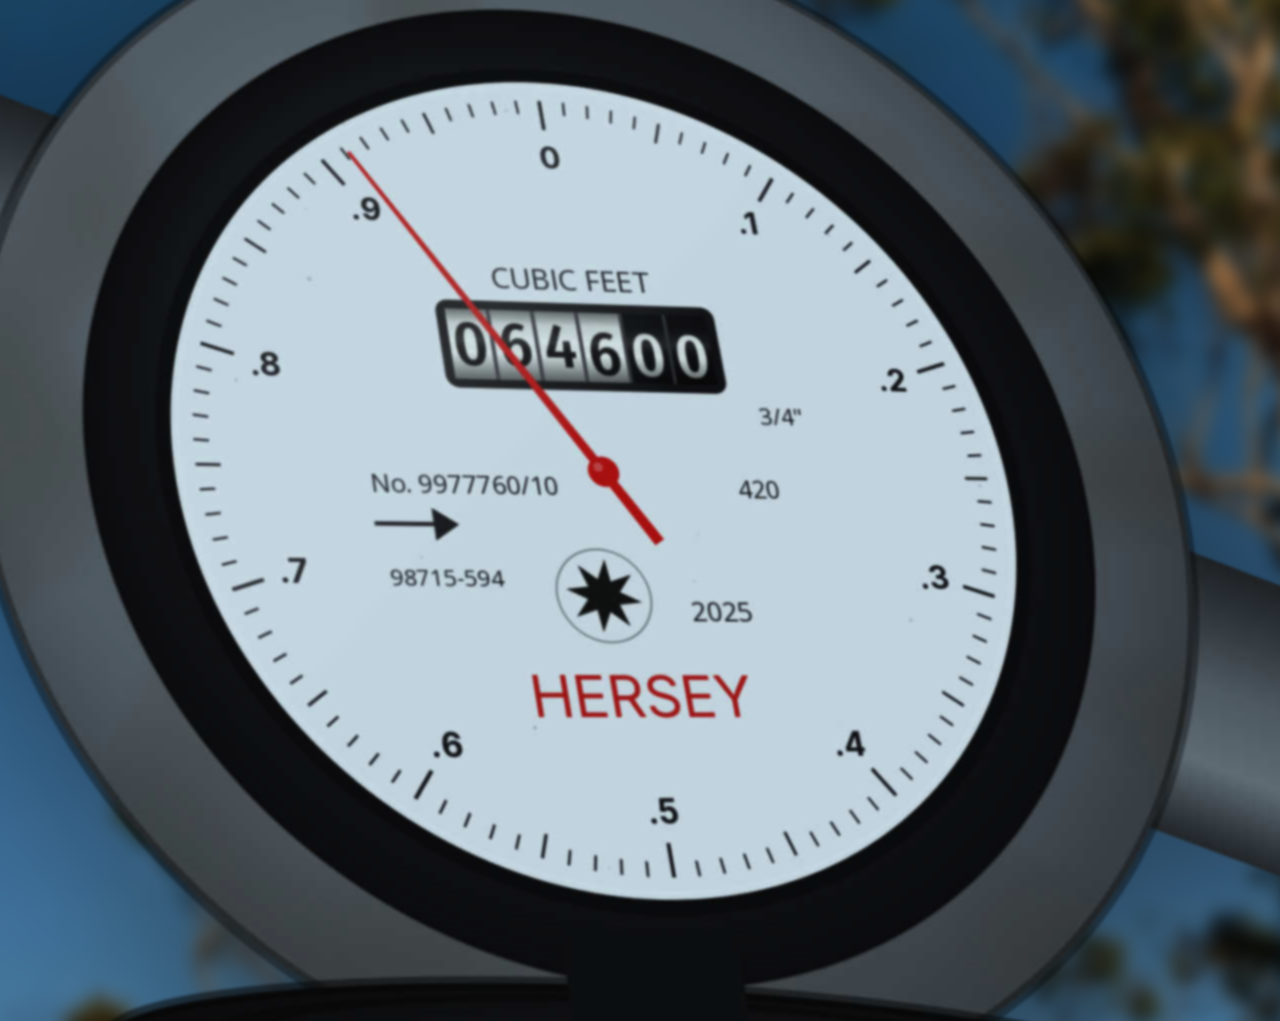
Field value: {"value": 64599.91, "unit": "ft³"}
